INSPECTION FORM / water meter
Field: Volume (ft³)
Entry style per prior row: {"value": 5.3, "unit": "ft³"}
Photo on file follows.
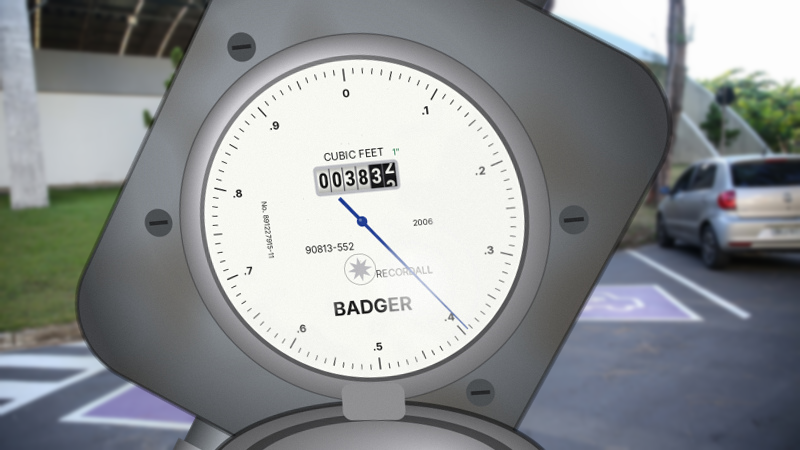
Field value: {"value": 3832.39, "unit": "ft³"}
